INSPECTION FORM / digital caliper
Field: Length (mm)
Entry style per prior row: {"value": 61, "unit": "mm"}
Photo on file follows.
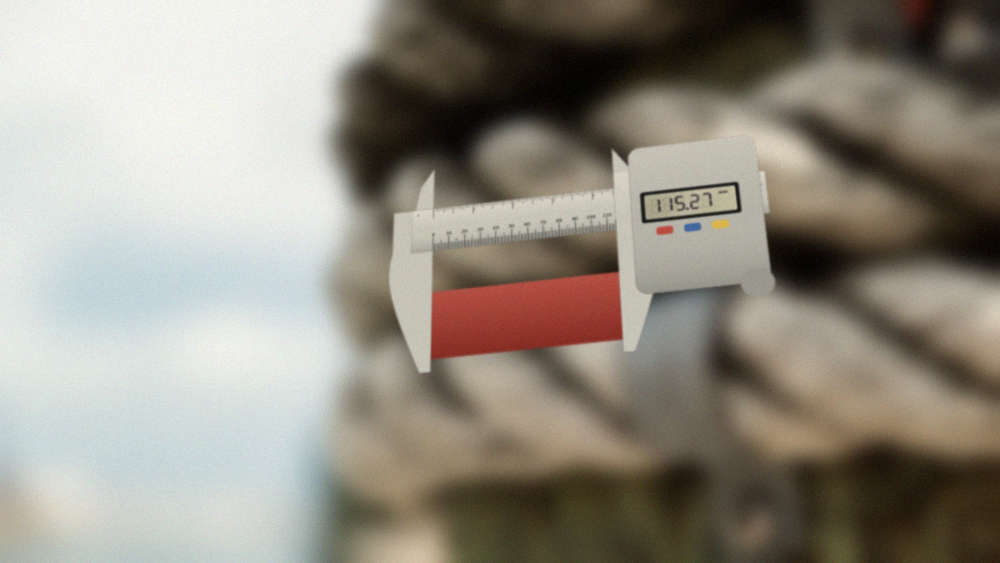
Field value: {"value": 115.27, "unit": "mm"}
